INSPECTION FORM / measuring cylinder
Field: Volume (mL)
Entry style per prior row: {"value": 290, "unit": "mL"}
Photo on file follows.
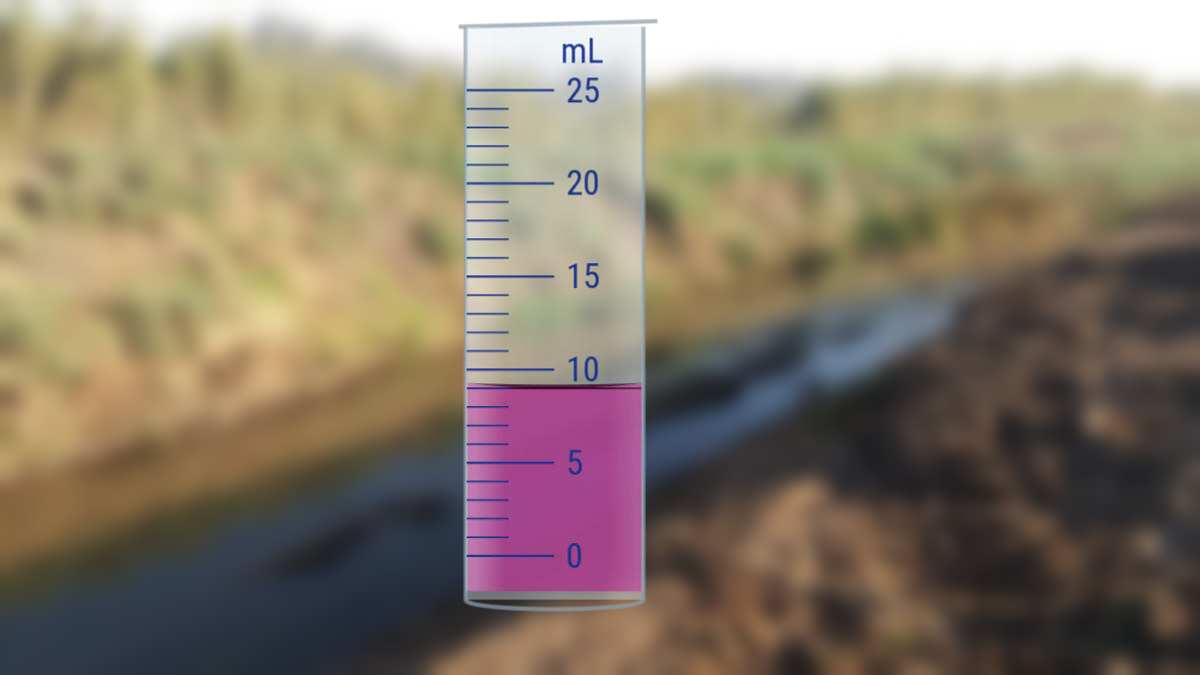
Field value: {"value": 9, "unit": "mL"}
